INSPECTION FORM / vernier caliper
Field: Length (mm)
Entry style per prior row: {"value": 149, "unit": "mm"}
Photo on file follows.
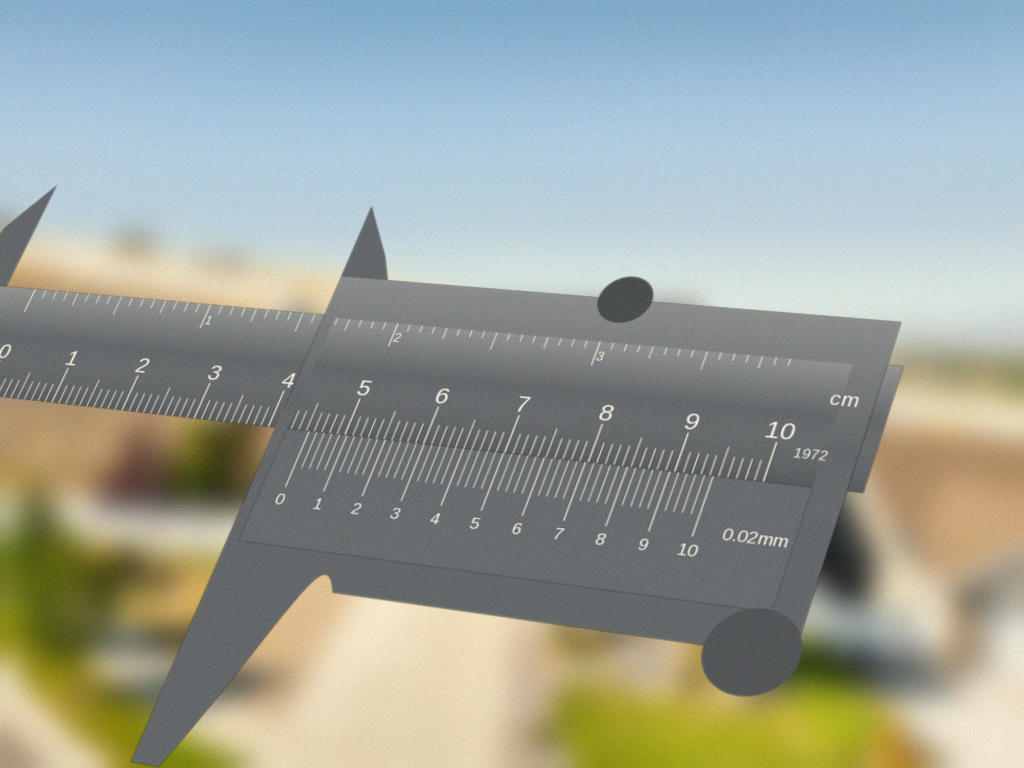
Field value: {"value": 45.4, "unit": "mm"}
